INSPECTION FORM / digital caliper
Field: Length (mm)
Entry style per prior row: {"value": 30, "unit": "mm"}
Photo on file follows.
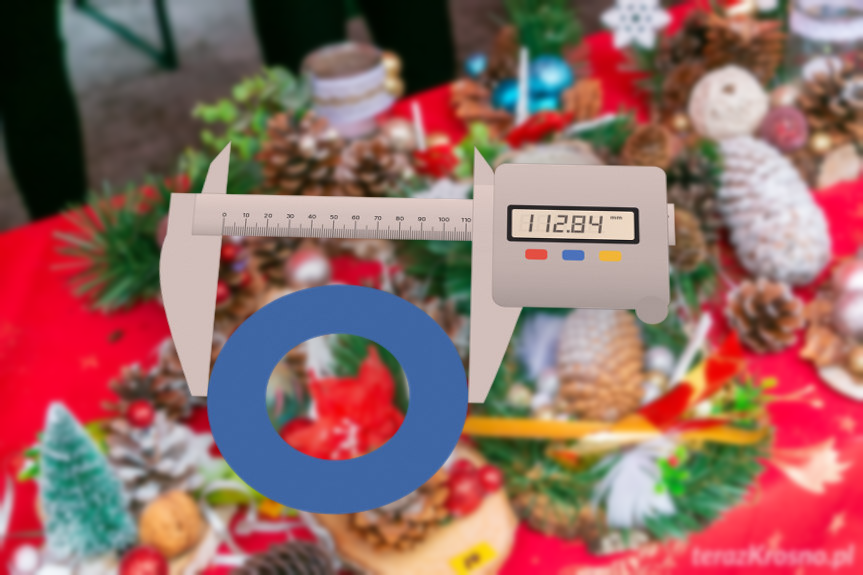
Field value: {"value": 112.84, "unit": "mm"}
